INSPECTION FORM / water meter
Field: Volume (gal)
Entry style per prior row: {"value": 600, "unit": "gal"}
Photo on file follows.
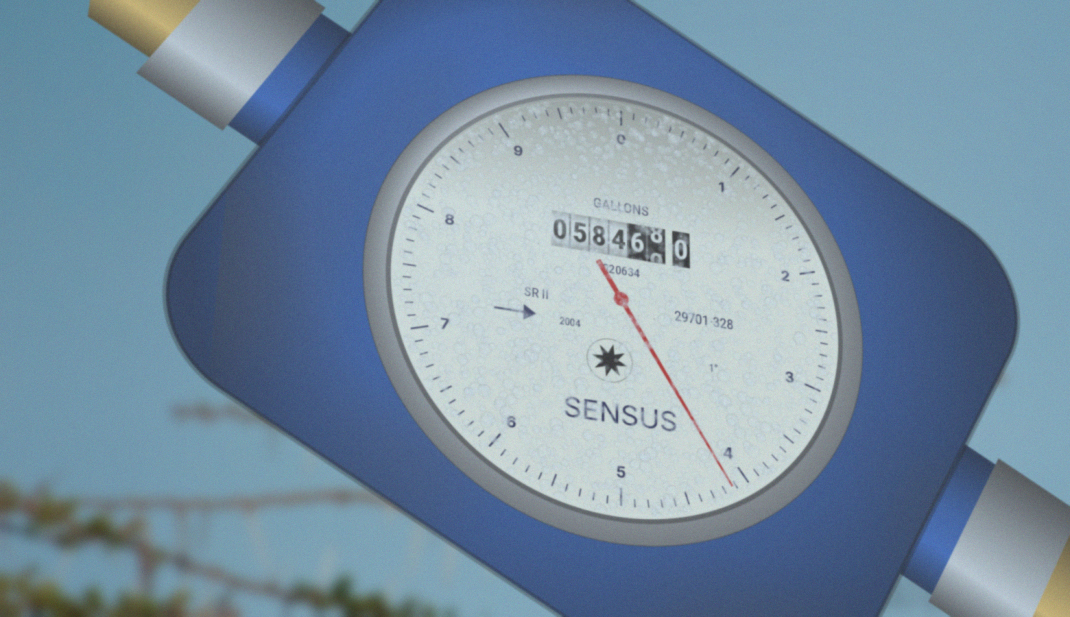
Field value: {"value": 584684.1, "unit": "gal"}
